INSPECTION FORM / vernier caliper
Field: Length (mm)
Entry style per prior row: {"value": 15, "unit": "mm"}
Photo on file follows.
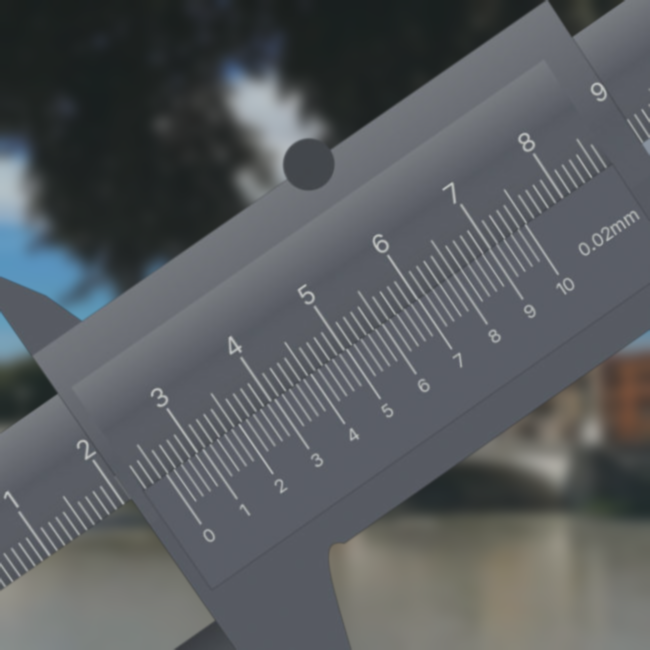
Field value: {"value": 25.8, "unit": "mm"}
